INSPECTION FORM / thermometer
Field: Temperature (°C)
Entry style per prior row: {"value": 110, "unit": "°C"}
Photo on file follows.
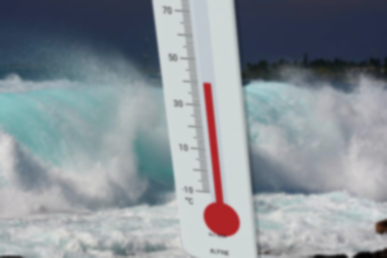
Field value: {"value": 40, "unit": "°C"}
